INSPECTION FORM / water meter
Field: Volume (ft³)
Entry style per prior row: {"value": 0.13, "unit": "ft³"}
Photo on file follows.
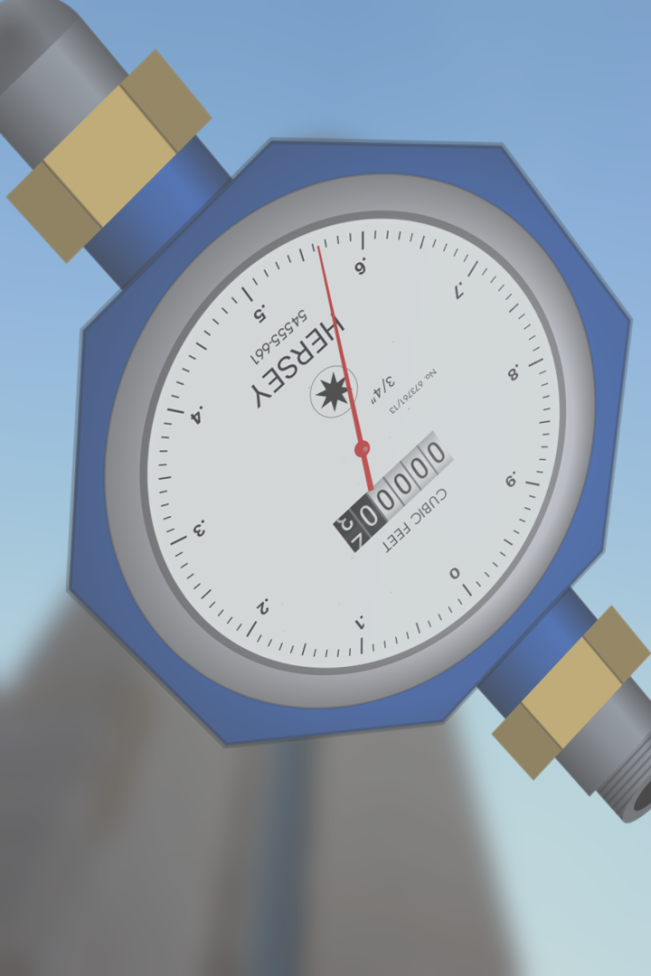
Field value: {"value": 2.56, "unit": "ft³"}
